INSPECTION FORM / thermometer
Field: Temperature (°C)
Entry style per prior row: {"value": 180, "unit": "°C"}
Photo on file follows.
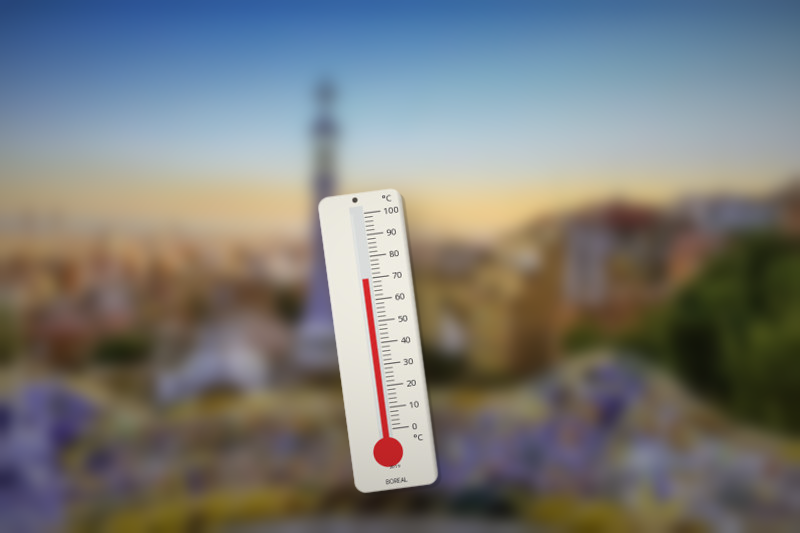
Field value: {"value": 70, "unit": "°C"}
